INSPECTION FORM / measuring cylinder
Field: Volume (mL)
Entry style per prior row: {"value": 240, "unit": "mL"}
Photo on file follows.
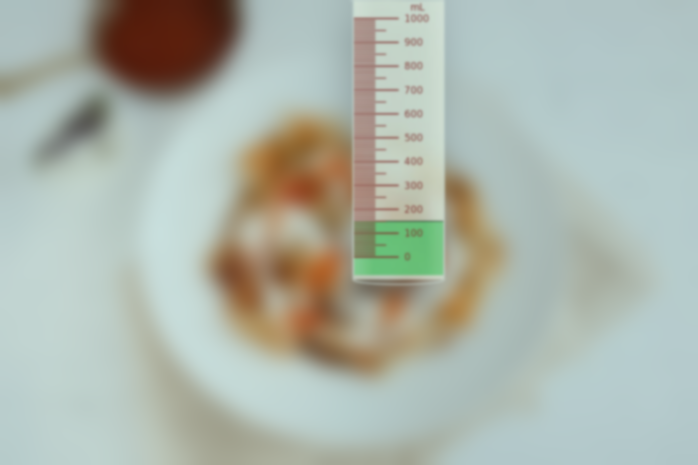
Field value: {"value": 150, "unit": "mL"}
